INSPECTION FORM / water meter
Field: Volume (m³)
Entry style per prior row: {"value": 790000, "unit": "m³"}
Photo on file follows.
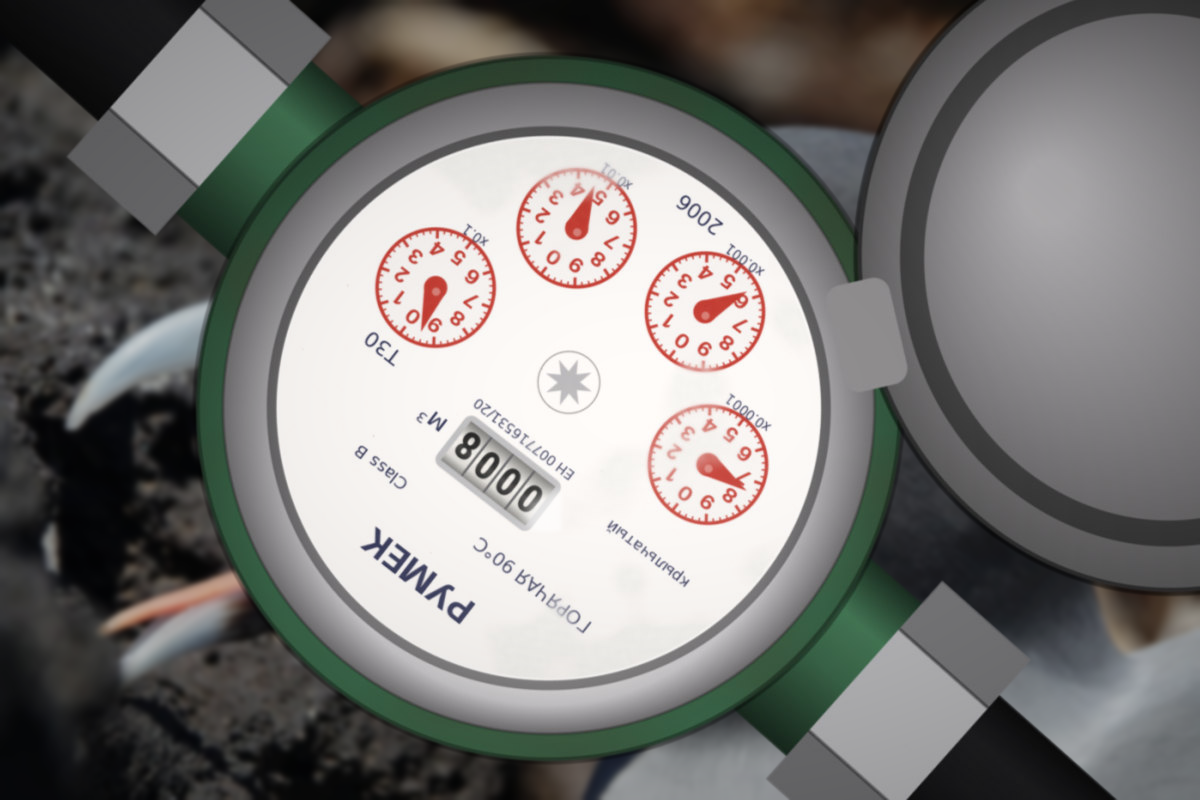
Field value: {"value": 7.9457, "unit": "m³"}
